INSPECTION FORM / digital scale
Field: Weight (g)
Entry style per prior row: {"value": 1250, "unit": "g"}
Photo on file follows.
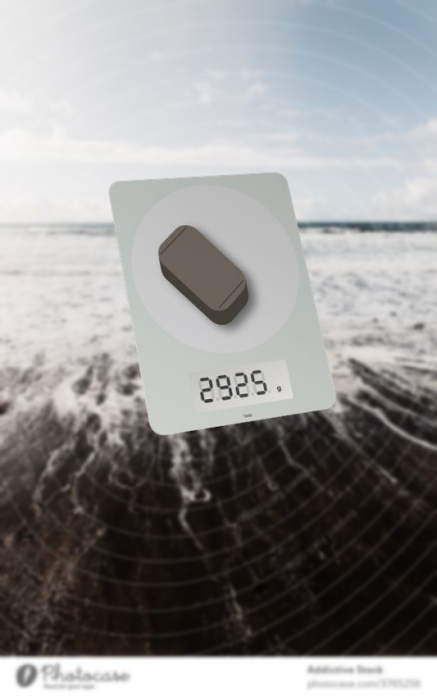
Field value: {"value": 2925, "unit": "g"}
